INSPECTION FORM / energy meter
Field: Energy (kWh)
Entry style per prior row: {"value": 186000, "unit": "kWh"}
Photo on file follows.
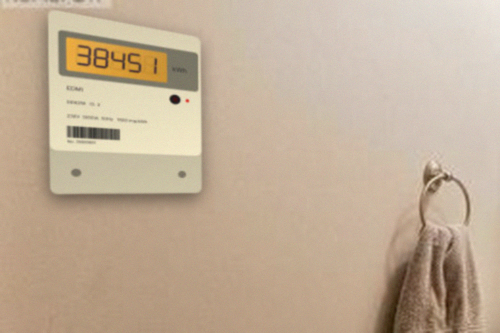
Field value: {"value": 38451, "unit": "kWh"}
